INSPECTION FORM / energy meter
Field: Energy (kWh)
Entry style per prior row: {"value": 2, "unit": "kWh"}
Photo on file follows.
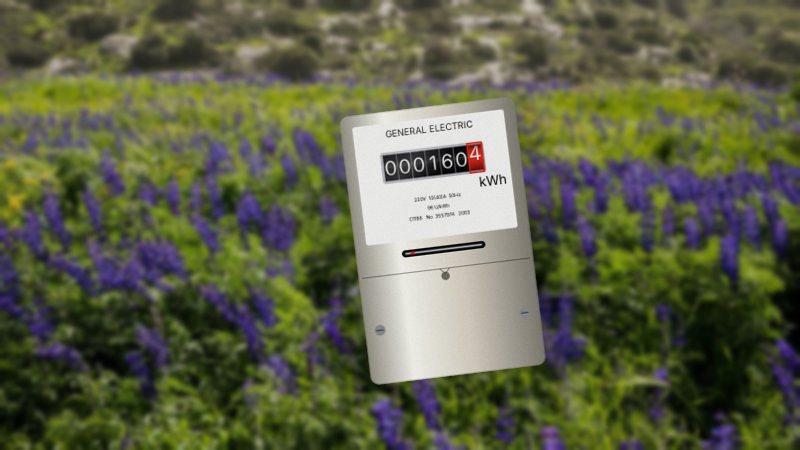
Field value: {"value": 160.4, "unit": "kWh"}
